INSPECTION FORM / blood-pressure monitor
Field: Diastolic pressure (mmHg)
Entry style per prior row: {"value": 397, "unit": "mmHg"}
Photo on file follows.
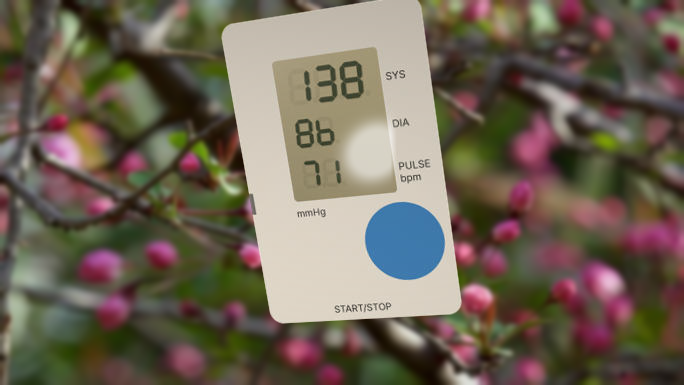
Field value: {"value": 86, "unit": "mmHg"}
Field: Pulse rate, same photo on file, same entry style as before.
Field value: {"value": 71, "unit": "bpm"}
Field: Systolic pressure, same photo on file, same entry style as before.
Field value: {"value": 138, "unit": "mmHg"}
